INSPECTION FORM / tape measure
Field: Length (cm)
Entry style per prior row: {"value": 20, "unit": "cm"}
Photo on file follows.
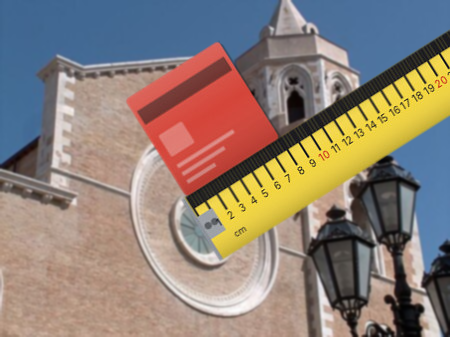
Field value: {"value": 8, "unit": "cm"}
